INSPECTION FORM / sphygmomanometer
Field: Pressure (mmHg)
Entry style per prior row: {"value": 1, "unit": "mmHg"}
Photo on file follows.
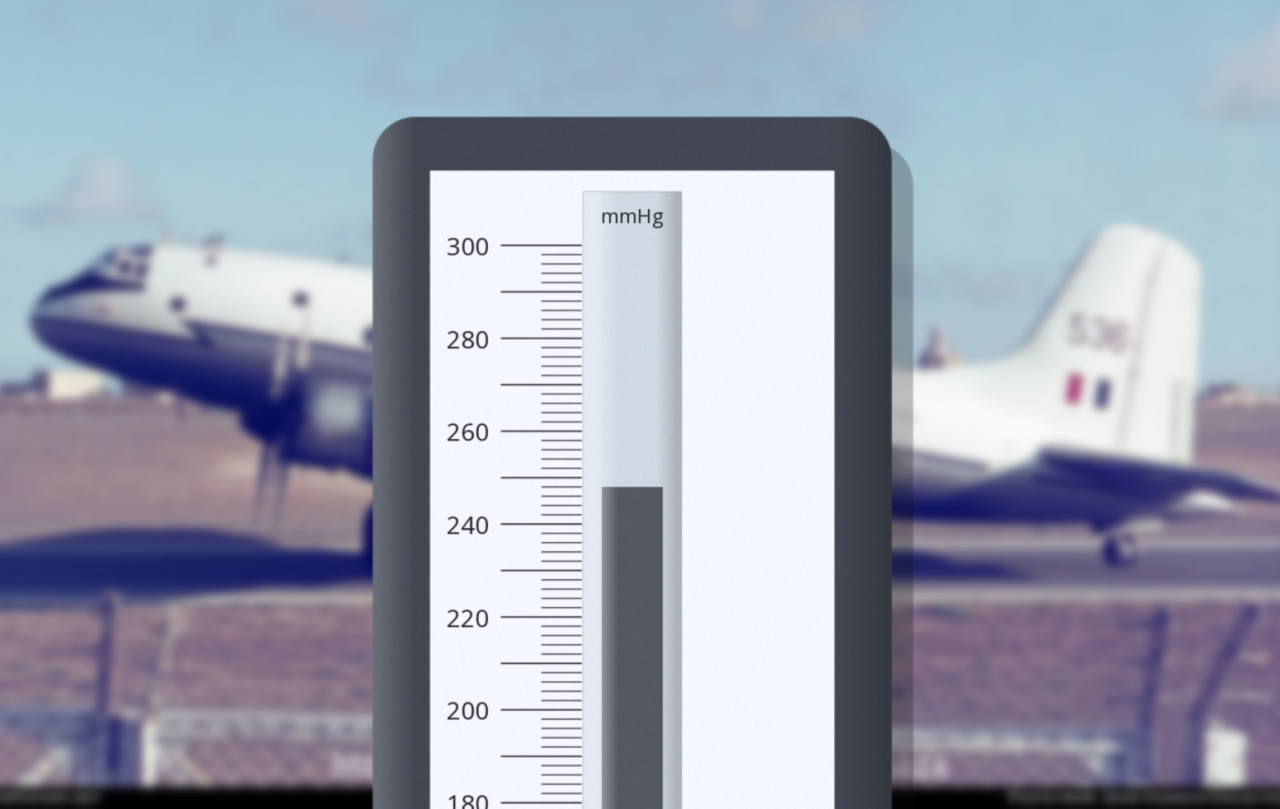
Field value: {"value": 248, "unit": "mmHg"}
